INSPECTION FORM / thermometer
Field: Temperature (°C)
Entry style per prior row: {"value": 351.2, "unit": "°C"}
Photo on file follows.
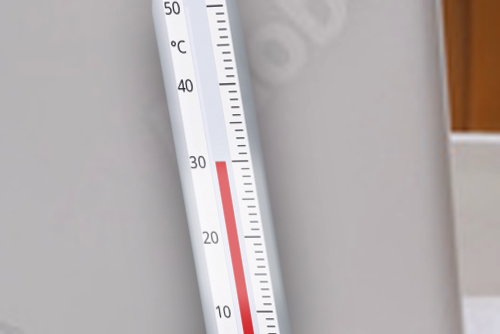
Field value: {"value": 30, "unit": "°C"}
